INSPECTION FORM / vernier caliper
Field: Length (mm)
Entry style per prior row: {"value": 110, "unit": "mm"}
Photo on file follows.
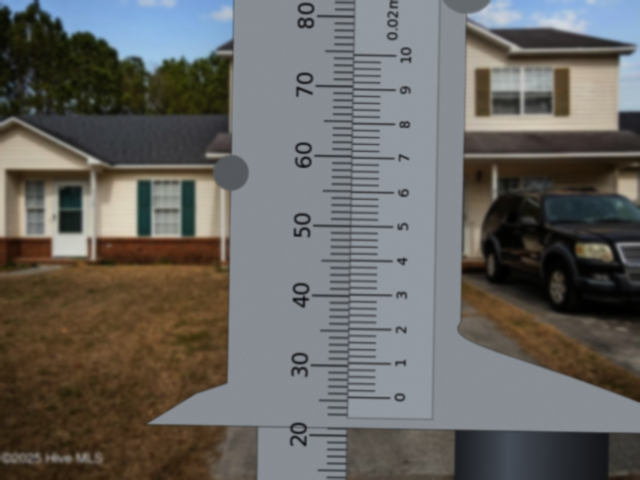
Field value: {"value": 25.5, "unit": "mm"}
